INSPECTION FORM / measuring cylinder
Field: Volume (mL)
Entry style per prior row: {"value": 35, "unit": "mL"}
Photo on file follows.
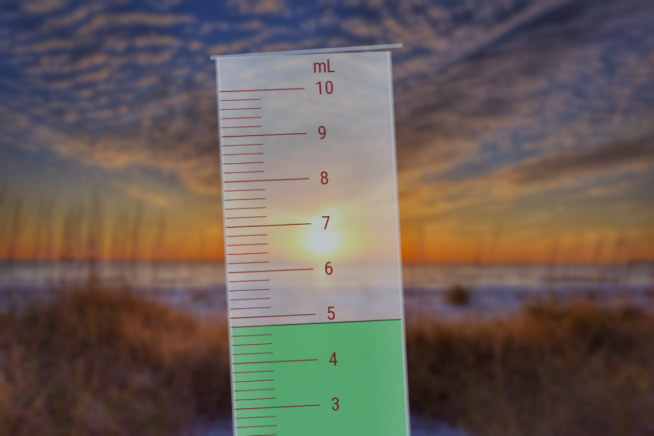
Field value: {"value": 4.8, "unit": "mL"}
